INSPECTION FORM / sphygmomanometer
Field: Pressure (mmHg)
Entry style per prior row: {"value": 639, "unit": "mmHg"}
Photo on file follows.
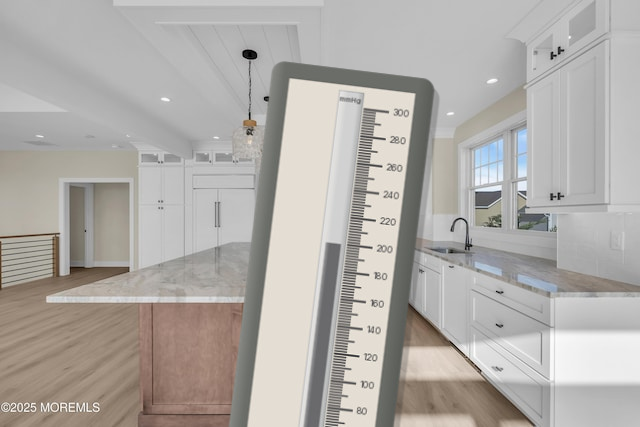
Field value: {"value": 200, "unit": "mmHg"}
